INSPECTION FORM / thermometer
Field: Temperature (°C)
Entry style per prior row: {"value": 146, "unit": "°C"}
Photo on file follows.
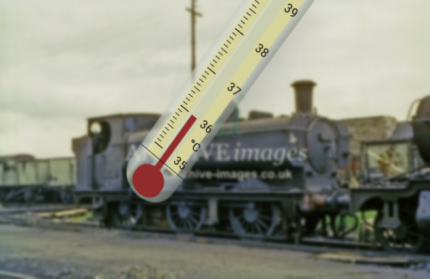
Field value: {"value": 36, "unit": "°C"}
